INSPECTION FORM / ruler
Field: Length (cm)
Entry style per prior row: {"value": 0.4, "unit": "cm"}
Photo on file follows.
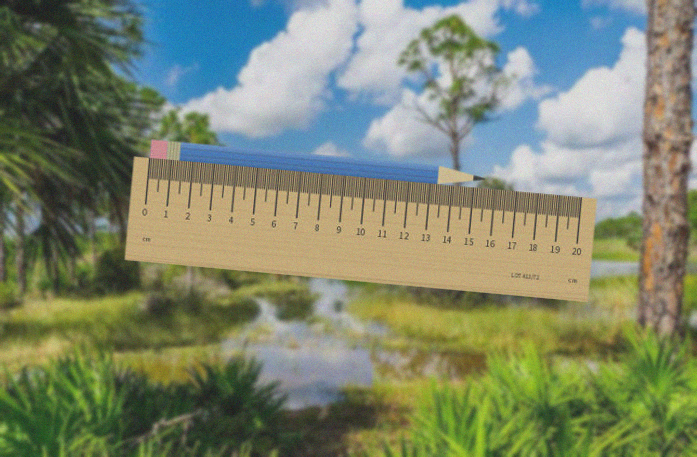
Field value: {"value": 15.5, "unit": "cm"}
